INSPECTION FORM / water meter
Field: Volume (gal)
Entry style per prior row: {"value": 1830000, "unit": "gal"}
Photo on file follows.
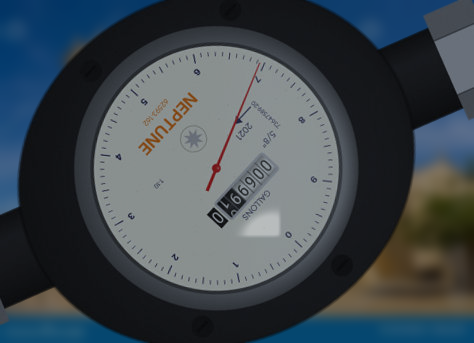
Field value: {"value": 69906.9, "unit": "gal"}
